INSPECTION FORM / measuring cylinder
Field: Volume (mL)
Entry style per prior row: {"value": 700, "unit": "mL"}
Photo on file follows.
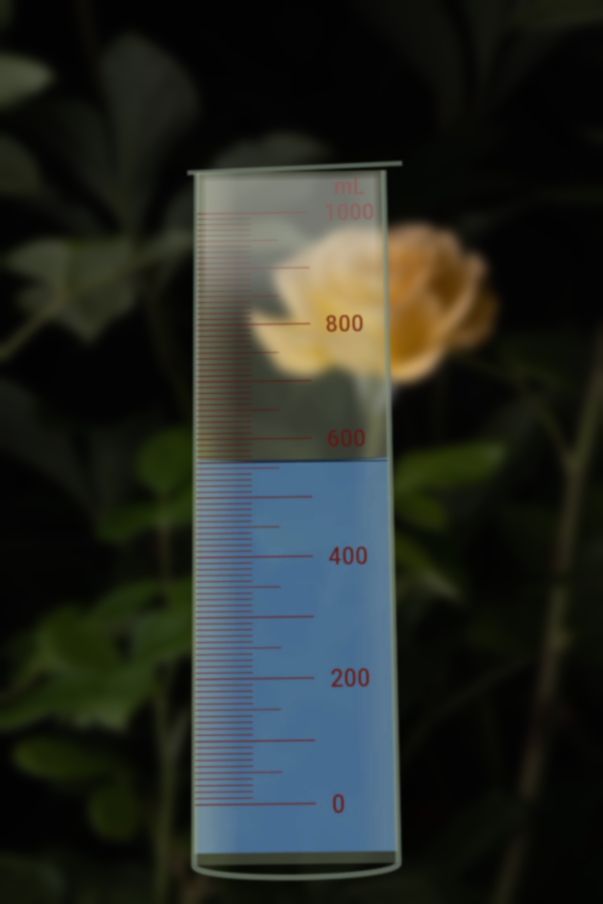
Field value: {"value": 560, "unit": "mL"}
